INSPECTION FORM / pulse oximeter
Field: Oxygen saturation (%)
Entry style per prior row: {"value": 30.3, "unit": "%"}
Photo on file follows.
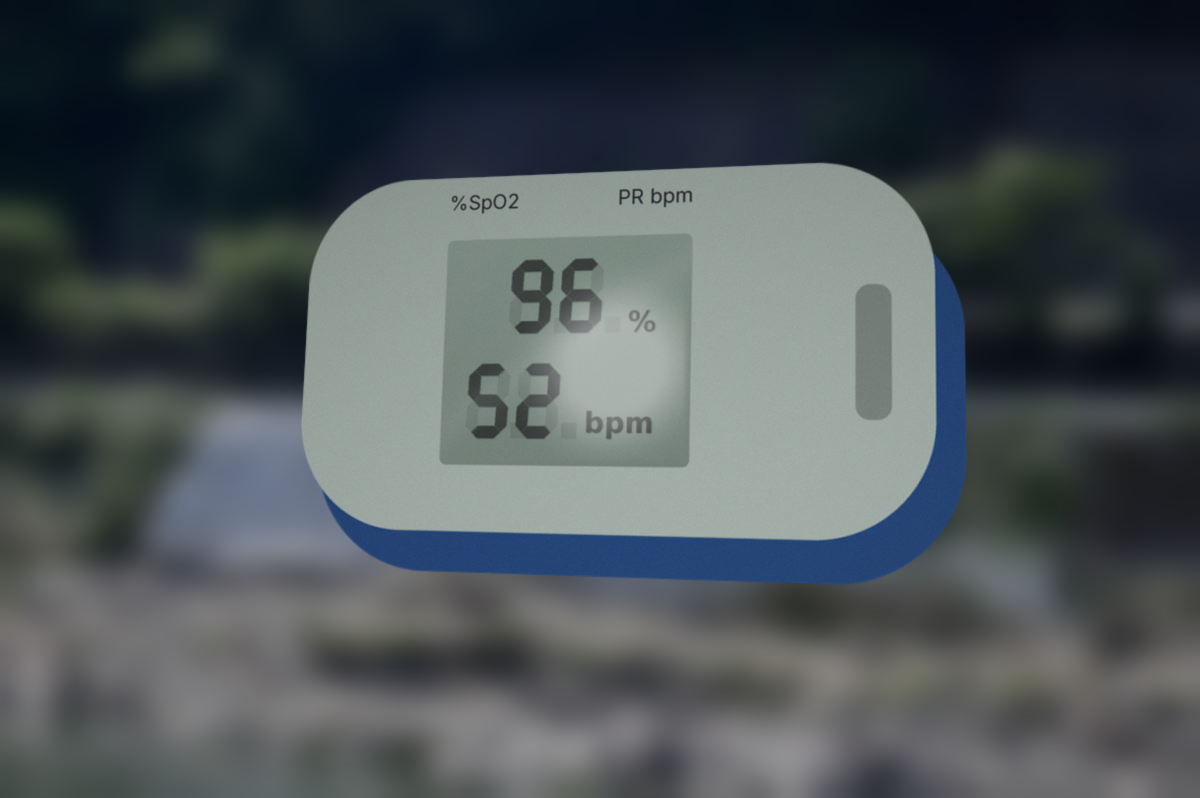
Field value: {"value": 96, "unit": "%"}
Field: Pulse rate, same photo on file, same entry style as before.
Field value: {"value": 52, "unit": "bpm"}
